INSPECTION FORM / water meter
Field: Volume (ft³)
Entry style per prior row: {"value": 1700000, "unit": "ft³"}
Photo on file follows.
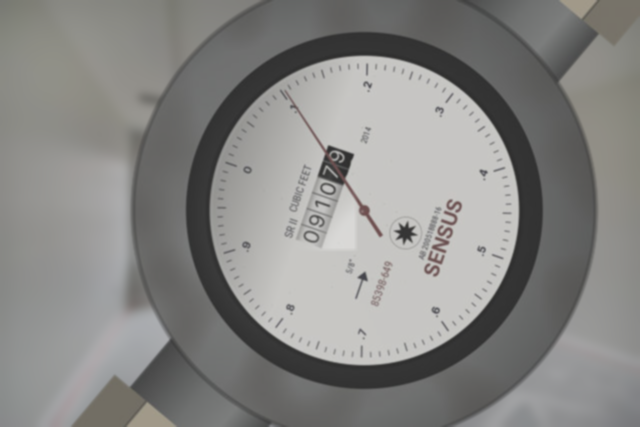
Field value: {"value": 91079.10, "unit": "ft³"}
